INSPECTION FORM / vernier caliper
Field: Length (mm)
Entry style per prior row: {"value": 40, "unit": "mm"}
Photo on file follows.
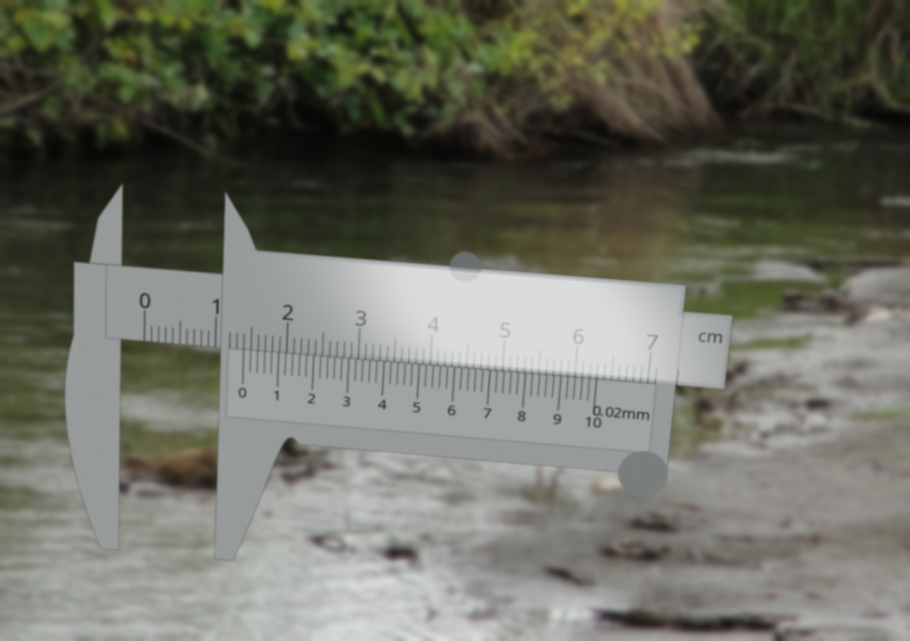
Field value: {"value": 14.0, "unit": "mm"}
